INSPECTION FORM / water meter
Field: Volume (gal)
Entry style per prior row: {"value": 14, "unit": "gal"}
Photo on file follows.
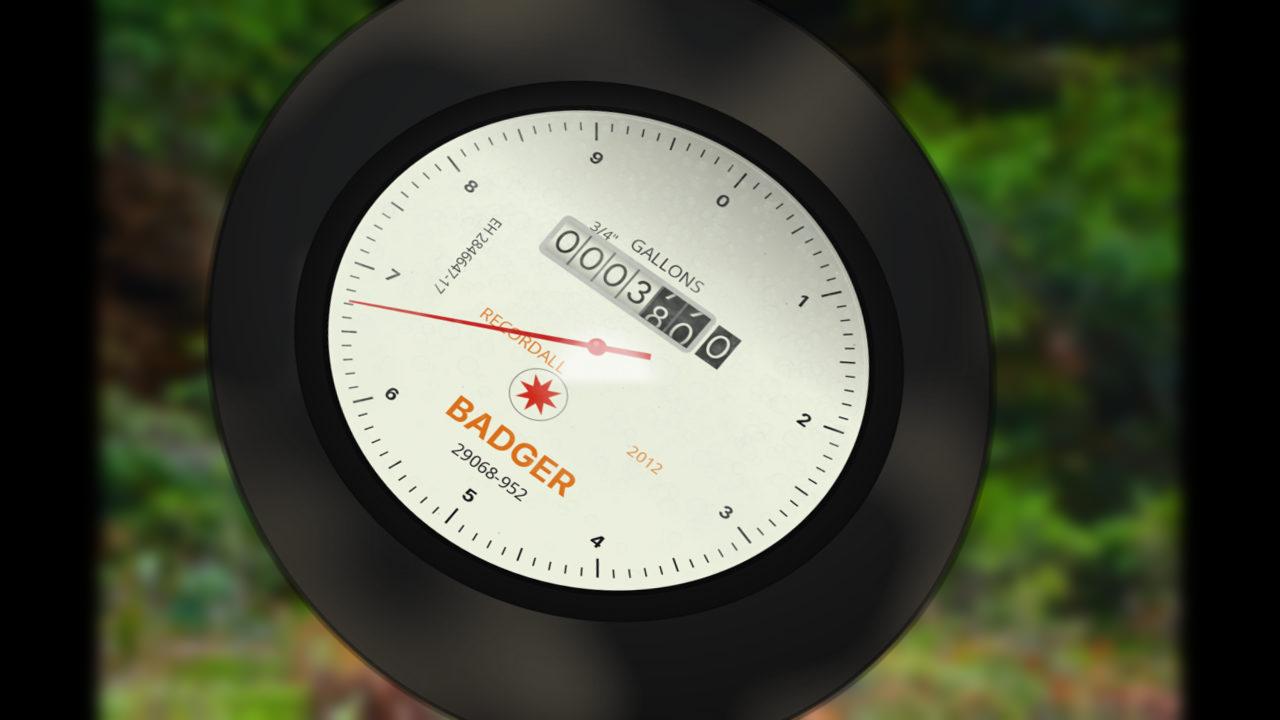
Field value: {"value": 3796.7, "unit": "gal"}
